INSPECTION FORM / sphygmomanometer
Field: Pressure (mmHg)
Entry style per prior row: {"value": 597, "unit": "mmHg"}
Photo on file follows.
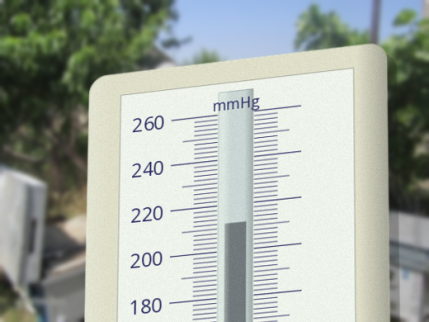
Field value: {"value": 212, "unit": "mmHg"}
